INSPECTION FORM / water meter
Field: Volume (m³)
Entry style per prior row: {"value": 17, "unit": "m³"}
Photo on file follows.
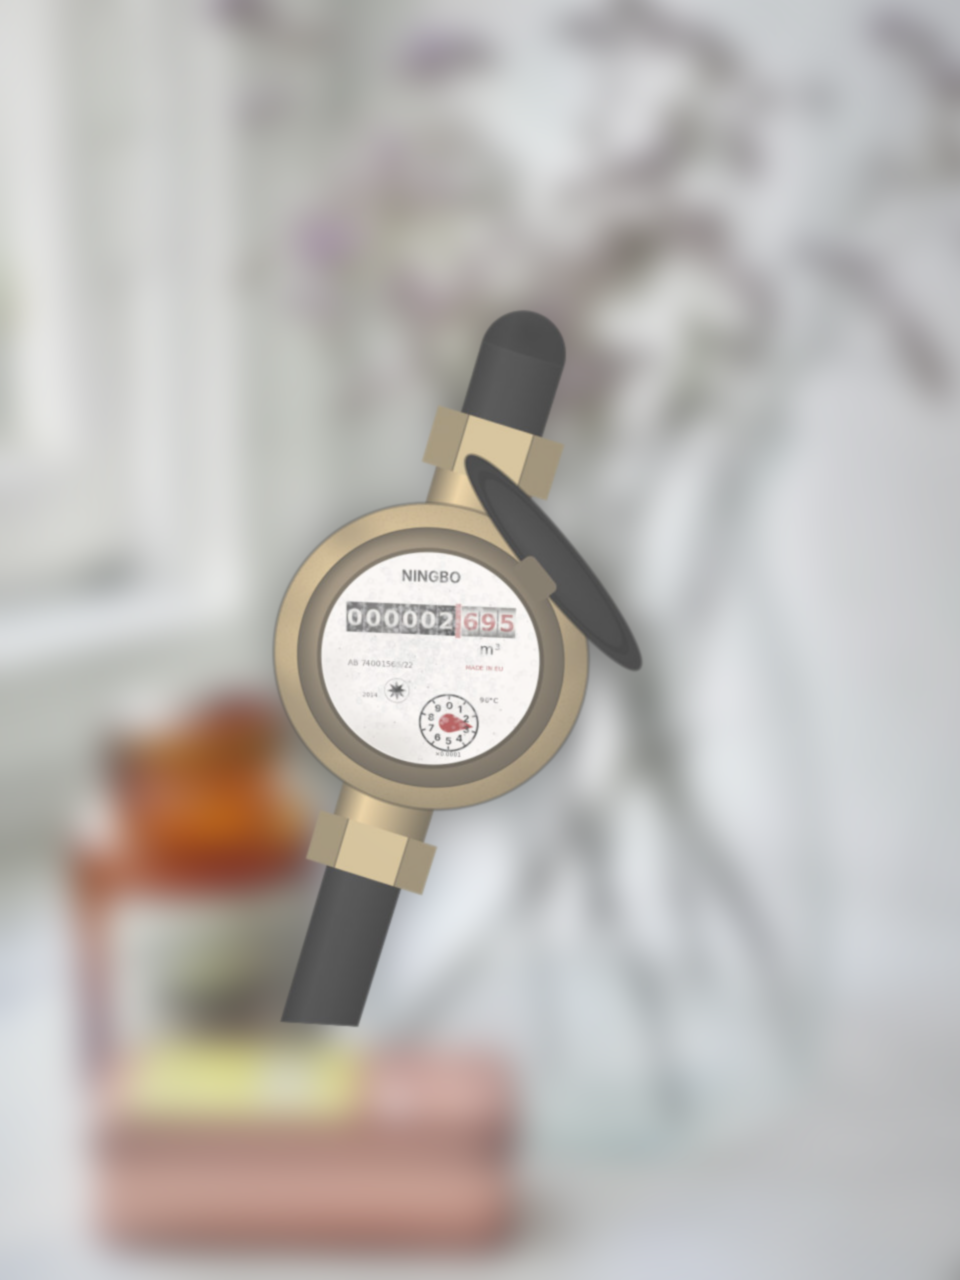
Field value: {"value": 2.6952, "unit": "m³"}
